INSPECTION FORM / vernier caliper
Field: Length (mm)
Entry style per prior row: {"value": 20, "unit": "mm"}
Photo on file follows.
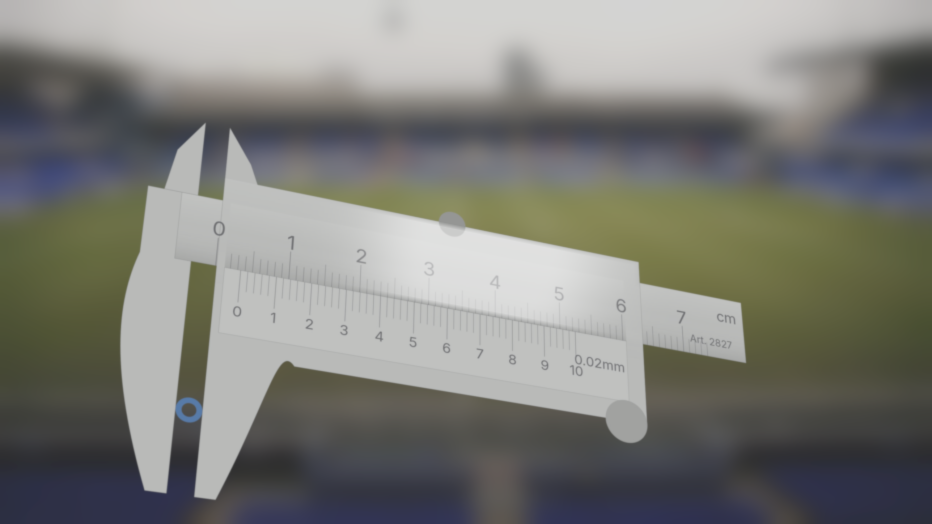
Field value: {"value": 3.4, "unit": "mm"}
